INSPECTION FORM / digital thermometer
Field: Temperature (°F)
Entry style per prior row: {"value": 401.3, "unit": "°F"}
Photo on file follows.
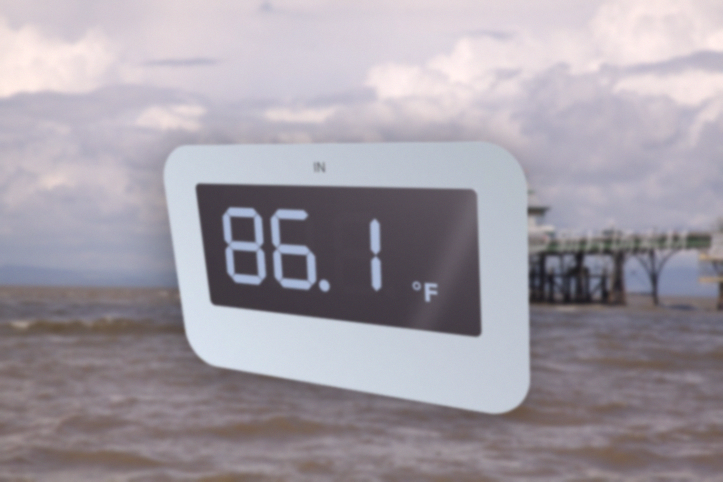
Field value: {"value": 86.1, "unit": "°F"}
